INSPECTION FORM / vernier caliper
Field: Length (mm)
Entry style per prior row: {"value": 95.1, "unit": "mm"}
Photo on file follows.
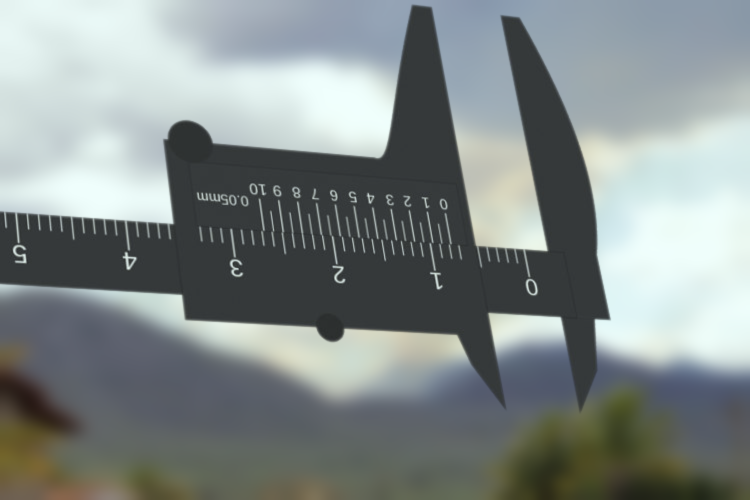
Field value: {"value": 7.8, "unit": "mm"}
